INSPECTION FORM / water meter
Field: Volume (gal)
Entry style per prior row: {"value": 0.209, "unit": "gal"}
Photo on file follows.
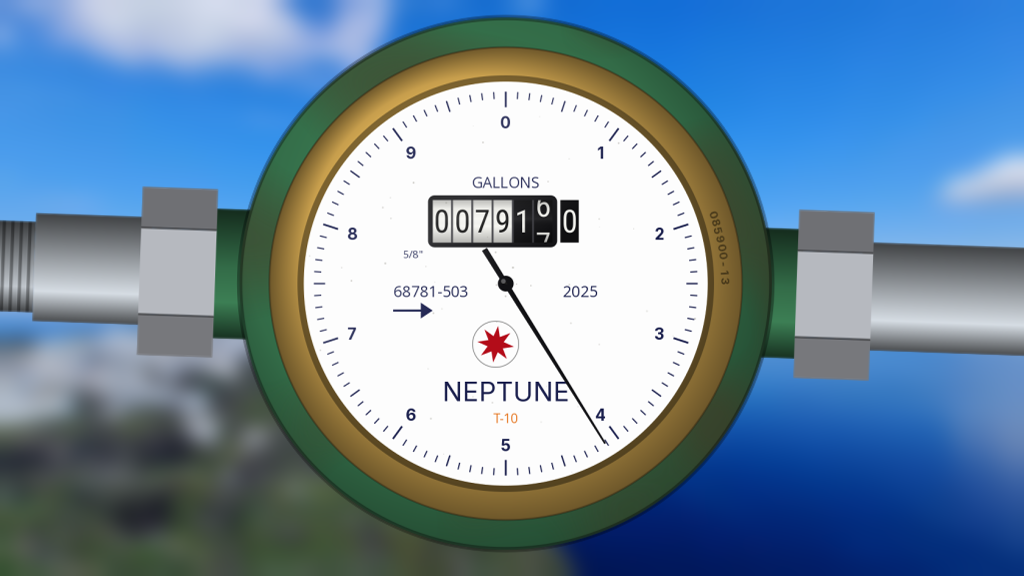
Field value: {"value": 79164.1, "unit": "gal"}
